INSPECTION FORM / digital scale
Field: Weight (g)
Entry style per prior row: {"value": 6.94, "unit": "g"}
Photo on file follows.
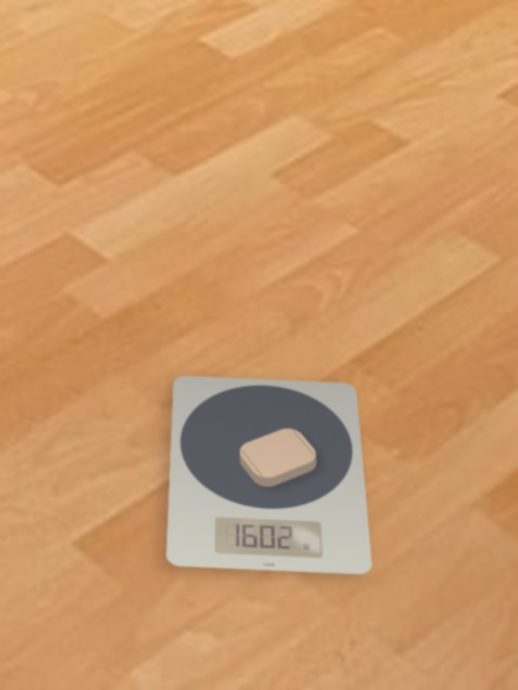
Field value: {"value": 1602, "unit": "g"}
